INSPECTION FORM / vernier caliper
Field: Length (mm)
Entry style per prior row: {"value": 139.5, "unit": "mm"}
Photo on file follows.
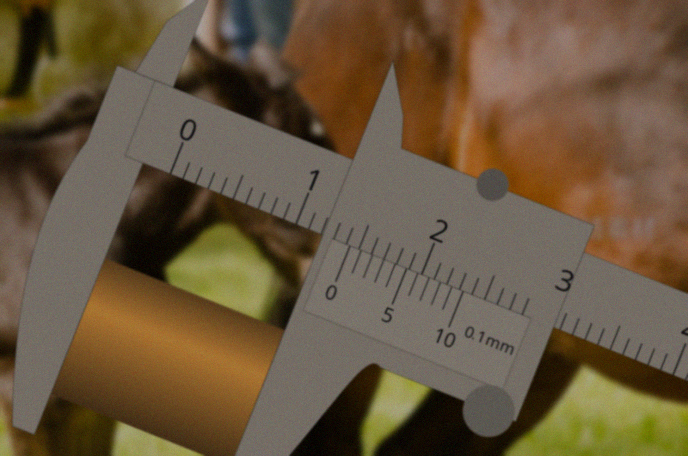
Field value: {"value": 14.3, "unit": "mm"}
